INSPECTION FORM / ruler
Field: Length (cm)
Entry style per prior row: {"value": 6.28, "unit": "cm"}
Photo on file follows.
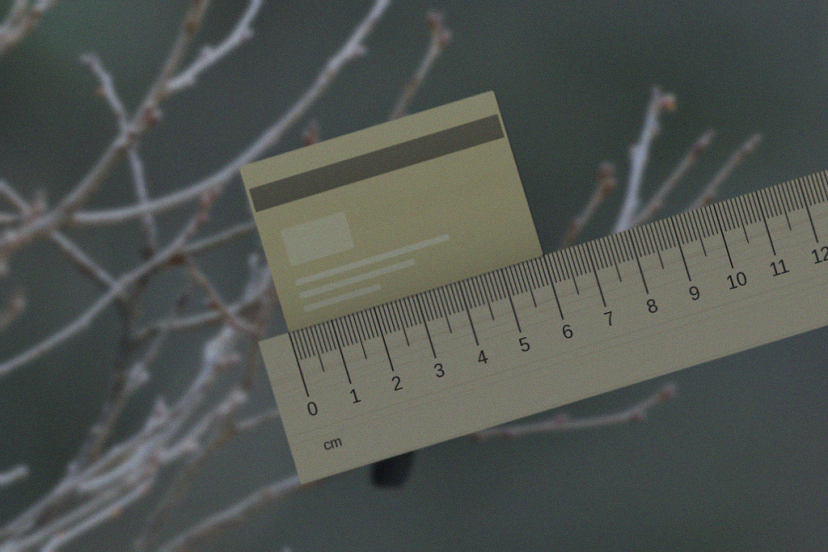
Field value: {"value": 6, "unit": "cm"}
